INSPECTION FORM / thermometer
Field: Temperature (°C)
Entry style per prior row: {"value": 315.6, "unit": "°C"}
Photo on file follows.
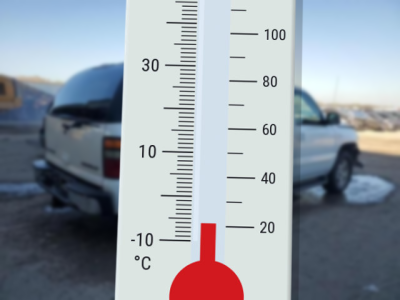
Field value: {"value": -6, "unit": "°C"}
